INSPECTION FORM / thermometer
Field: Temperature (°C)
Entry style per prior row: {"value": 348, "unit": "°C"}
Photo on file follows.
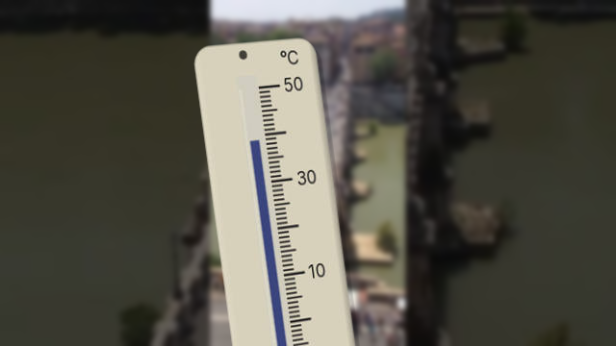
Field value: {"value": 39, "unit": "°C"}
